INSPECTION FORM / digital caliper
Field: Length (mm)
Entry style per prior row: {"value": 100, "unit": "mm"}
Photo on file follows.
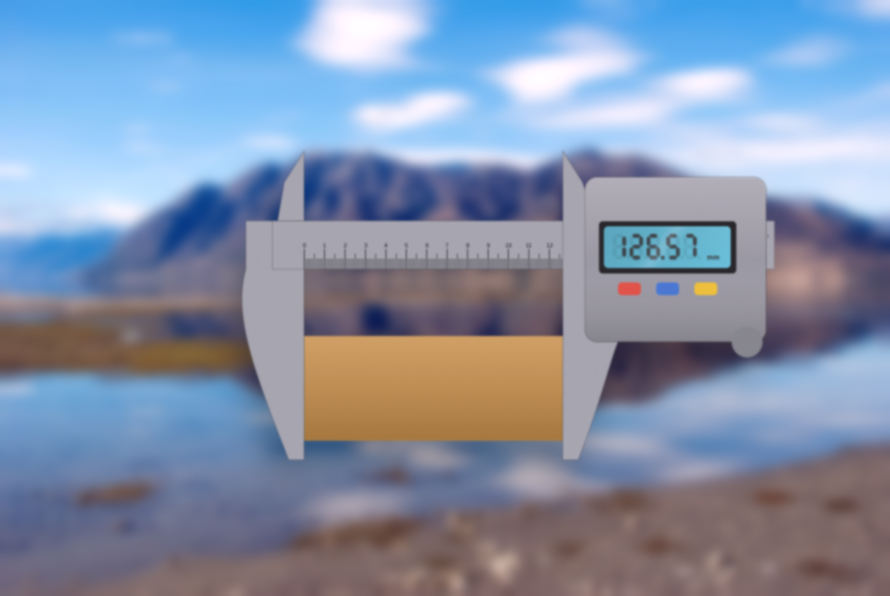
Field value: {"value": 126.57, "unit": "mm"}
